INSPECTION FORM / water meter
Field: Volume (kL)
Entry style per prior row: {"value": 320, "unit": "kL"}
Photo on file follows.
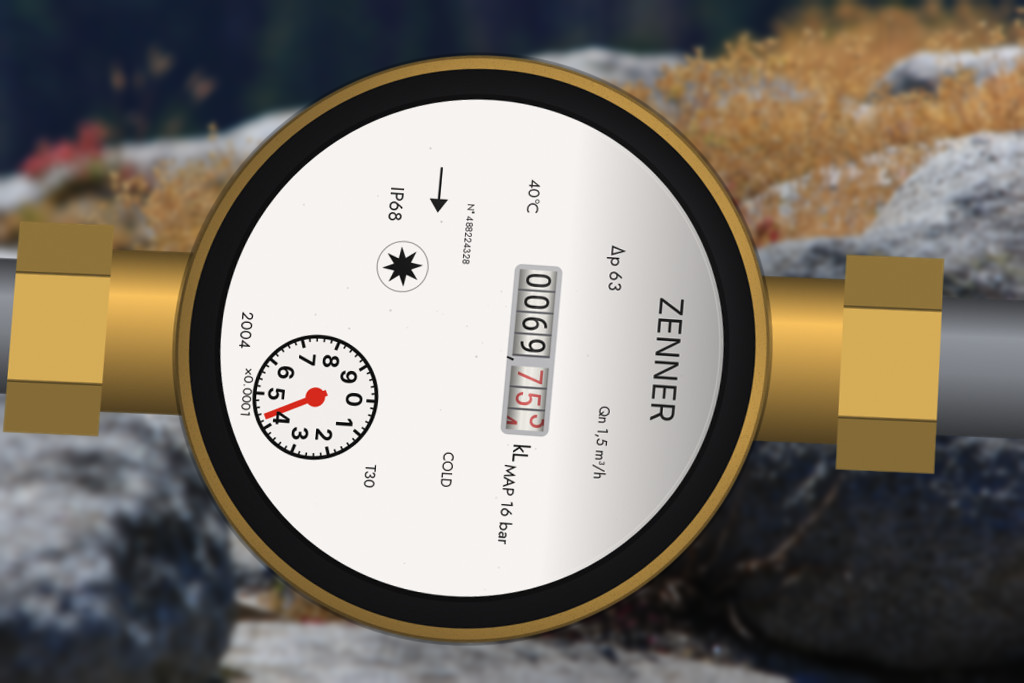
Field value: {"value": 69.7534, "unit": "kL"}
